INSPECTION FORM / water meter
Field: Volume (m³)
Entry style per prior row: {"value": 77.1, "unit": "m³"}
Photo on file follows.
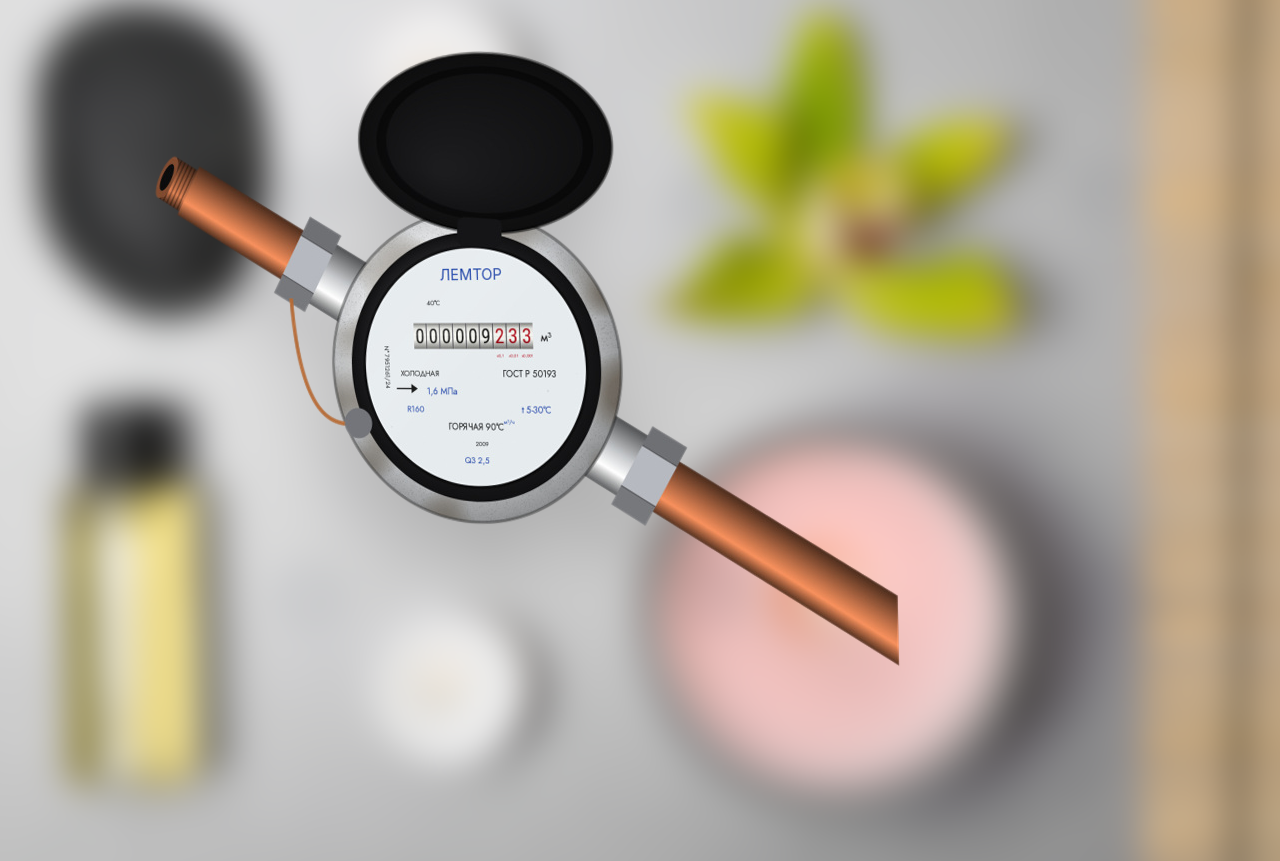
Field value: {"value": 9.233, "unit": "m³"}
